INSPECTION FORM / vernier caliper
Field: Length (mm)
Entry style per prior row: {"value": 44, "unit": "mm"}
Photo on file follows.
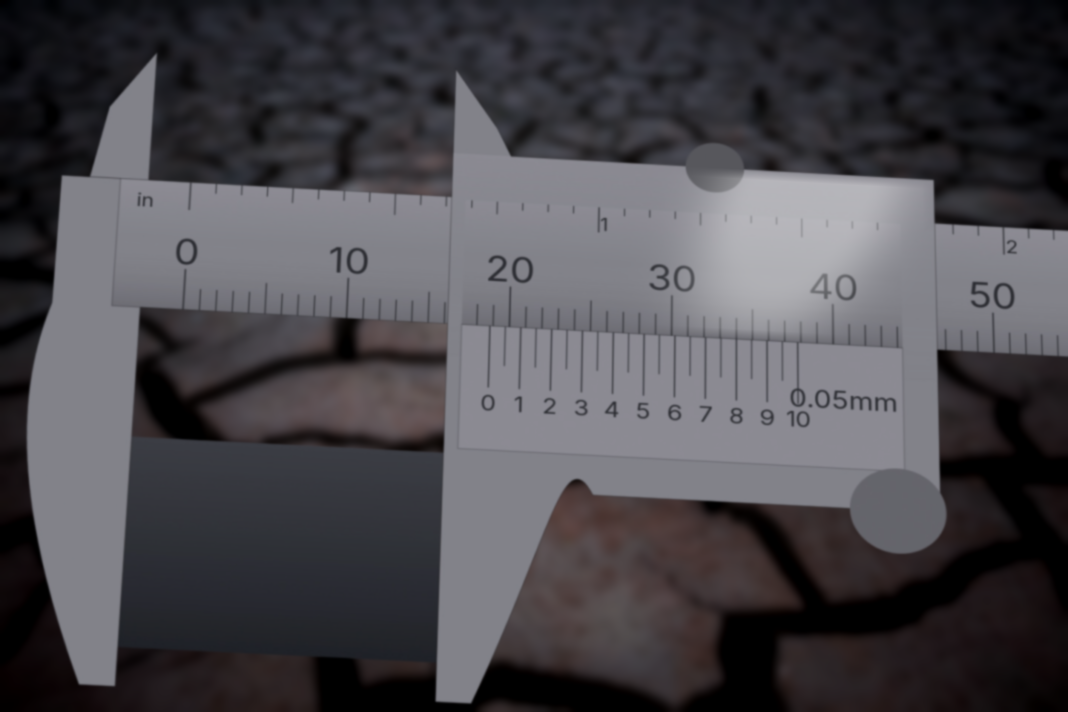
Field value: {"value": 18.8, "unit": "mm"}
